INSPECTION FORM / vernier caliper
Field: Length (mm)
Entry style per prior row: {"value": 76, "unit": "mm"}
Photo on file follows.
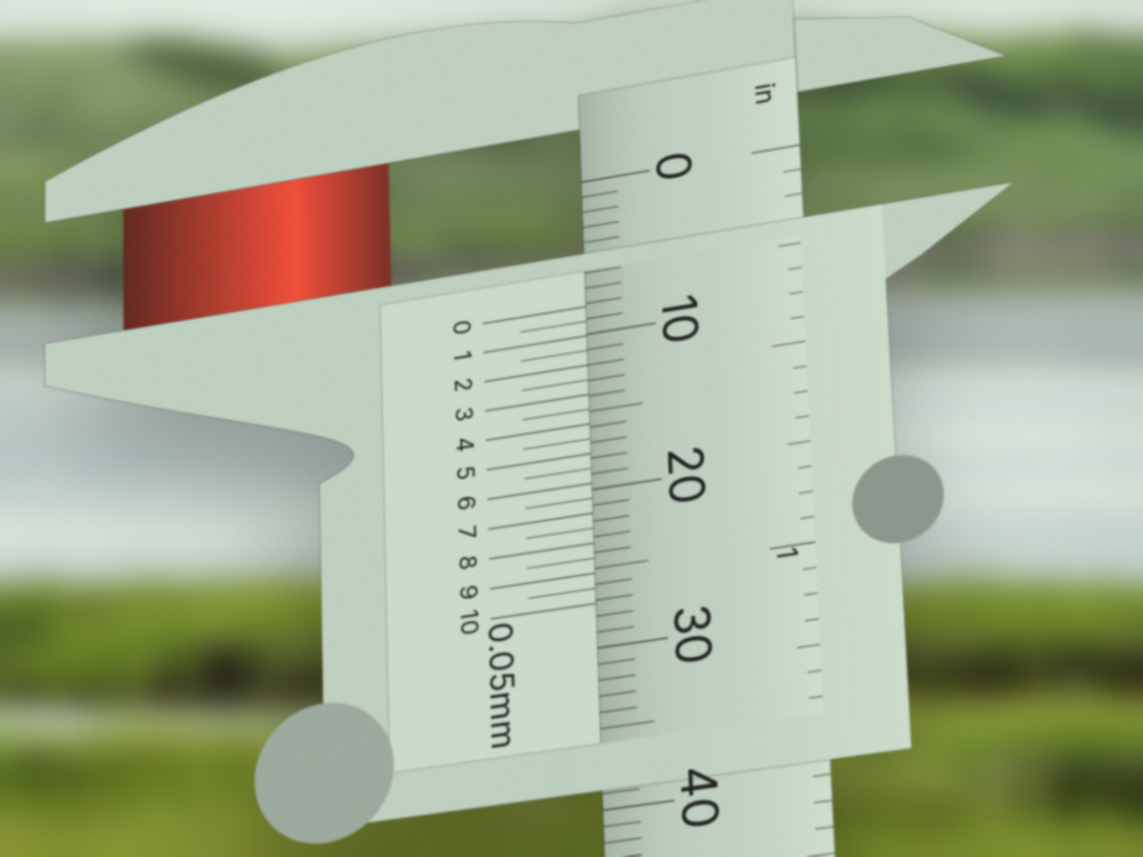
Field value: {"value": 8.2, "unit": "mm"}
